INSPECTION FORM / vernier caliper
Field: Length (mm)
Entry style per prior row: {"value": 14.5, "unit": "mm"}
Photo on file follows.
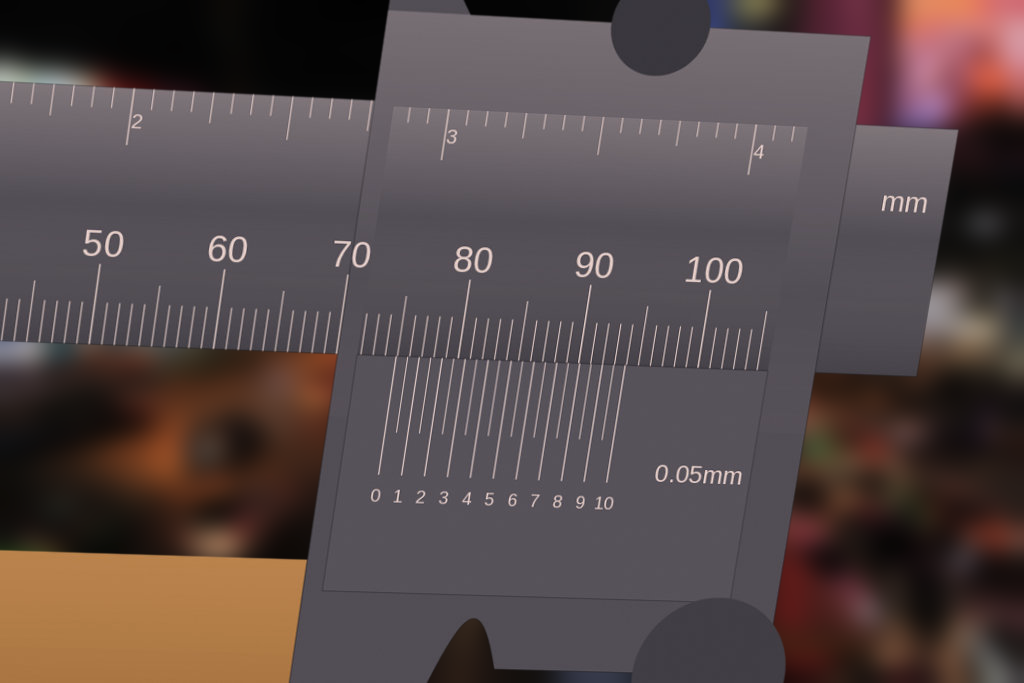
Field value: {"value": 74.9, "unit": "mm"}
